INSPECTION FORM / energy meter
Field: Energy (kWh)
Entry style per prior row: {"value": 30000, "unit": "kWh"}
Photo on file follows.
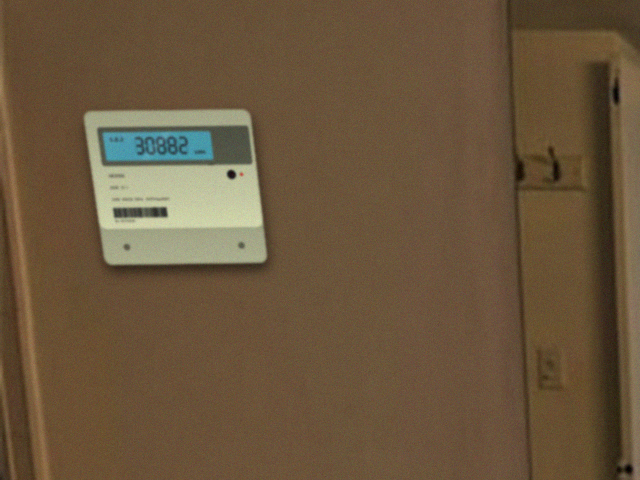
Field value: {"value": 30882, "unit": "kWh"}
